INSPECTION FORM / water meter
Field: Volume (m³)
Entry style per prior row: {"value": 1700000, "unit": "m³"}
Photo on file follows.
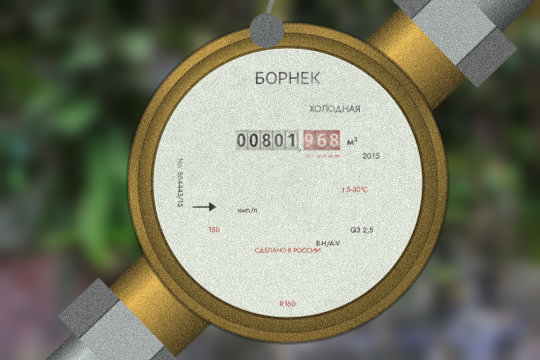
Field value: {"value": 801.968, "unit": "m³"}
